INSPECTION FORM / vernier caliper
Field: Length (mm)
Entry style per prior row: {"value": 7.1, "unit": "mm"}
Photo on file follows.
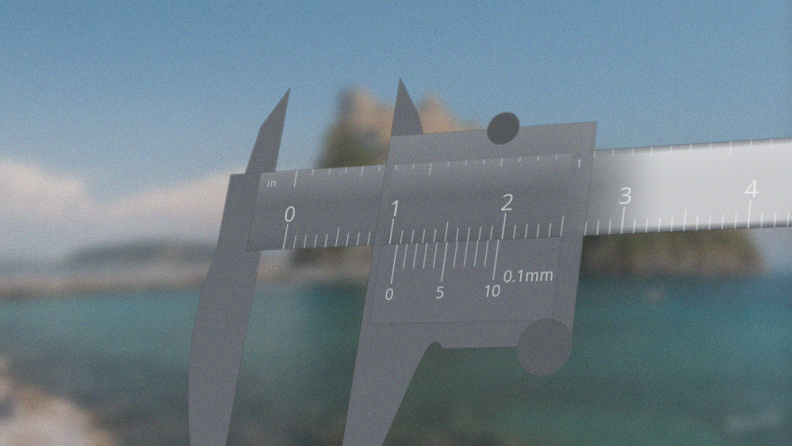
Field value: {"value": 10.7, "unit": "mm"}
